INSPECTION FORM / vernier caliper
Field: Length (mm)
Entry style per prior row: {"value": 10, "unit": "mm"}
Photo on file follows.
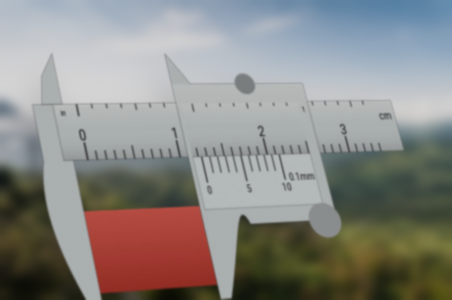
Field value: {"value": 12.4, "unit": "mm"}
